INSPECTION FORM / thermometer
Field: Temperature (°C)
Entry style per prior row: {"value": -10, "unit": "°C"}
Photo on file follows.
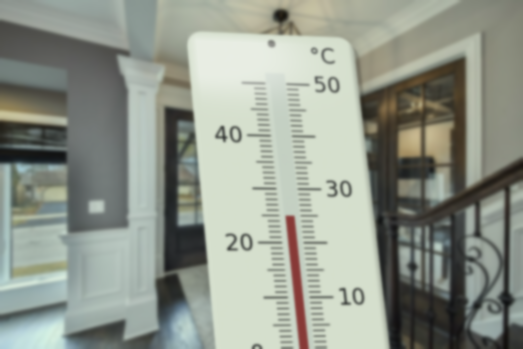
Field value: {"value": 25, "unit": "°C"}
